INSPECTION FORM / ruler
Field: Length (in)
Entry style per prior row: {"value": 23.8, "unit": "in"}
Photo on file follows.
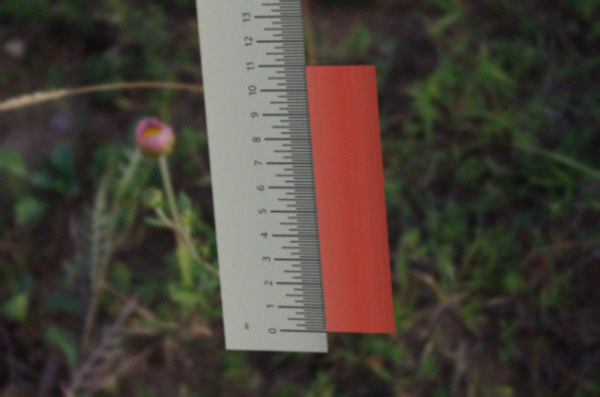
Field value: {"value": 11, "unit": "in"}
